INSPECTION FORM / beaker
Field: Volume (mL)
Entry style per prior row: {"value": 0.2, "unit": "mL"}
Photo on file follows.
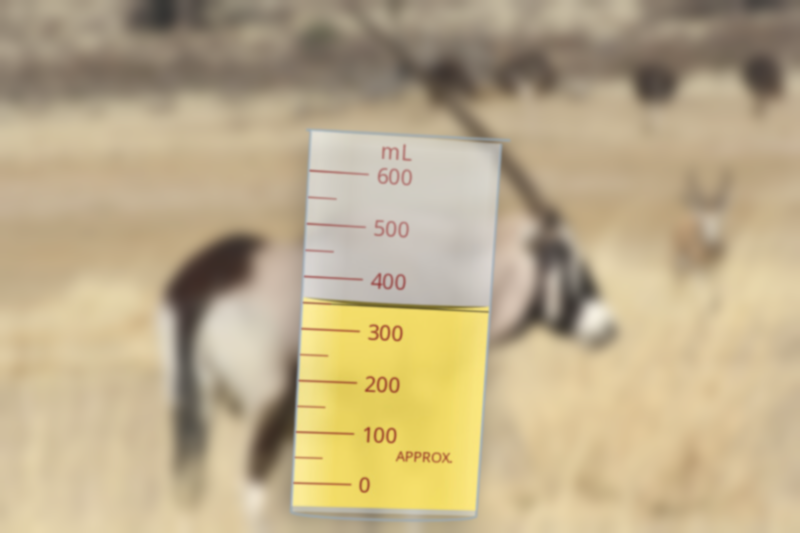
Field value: {"value": 350, "unit": "mL"}
